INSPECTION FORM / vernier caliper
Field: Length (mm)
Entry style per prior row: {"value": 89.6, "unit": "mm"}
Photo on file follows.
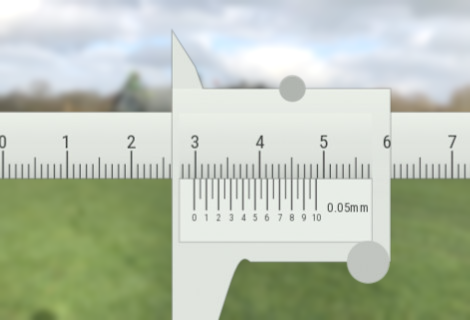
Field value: {"value": 29.8, "unit": "mm"}
